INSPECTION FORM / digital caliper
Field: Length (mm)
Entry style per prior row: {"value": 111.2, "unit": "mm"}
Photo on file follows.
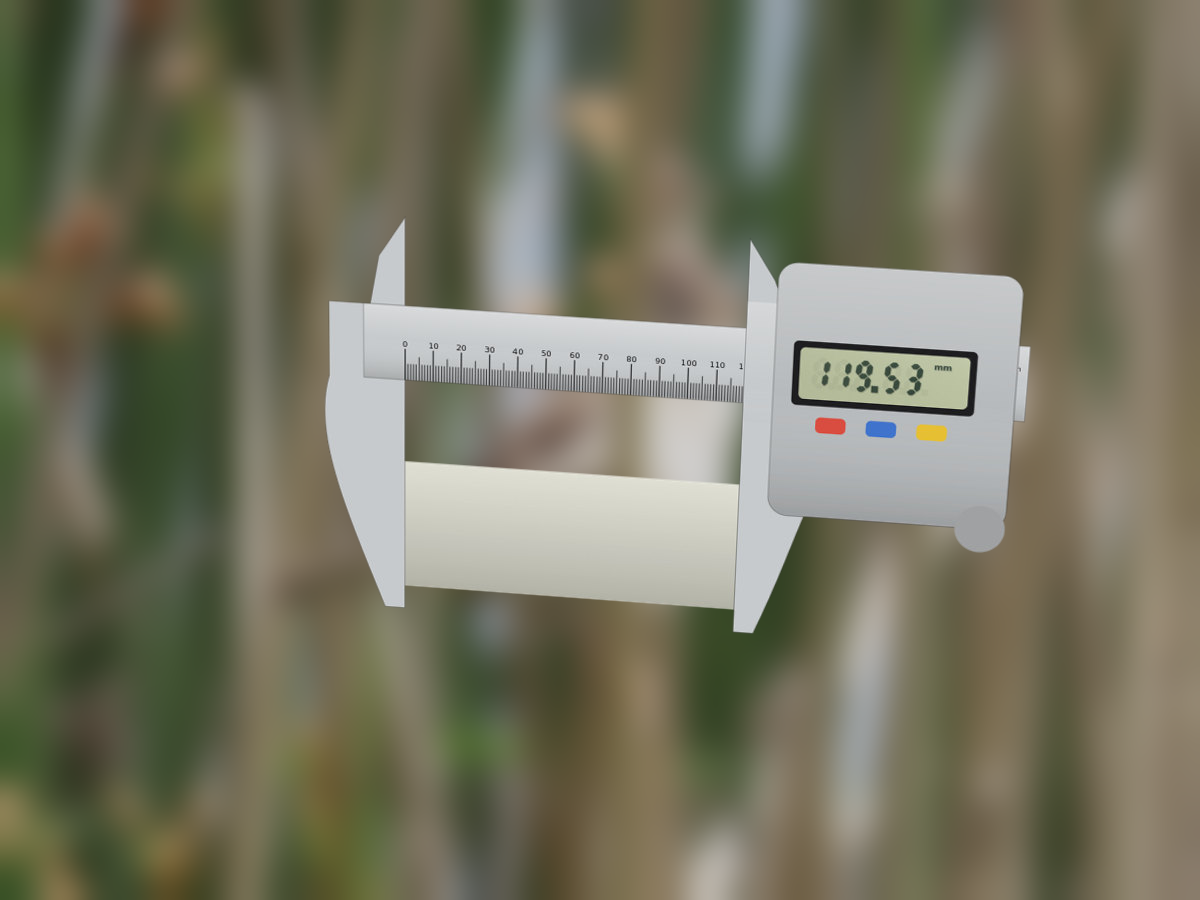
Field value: {"value": 119.53, "unit": "mm"}
